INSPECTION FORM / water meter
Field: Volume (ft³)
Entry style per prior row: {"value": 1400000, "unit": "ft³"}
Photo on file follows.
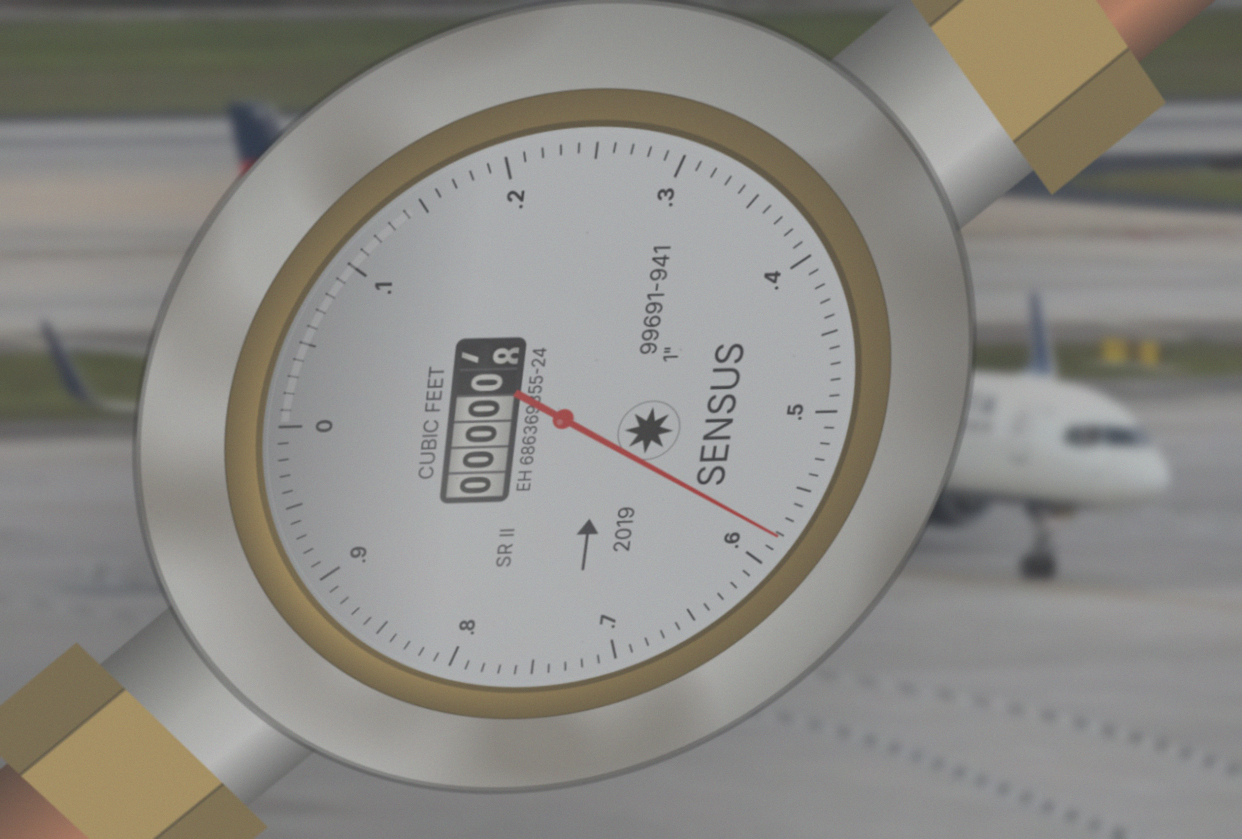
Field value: {"value": 7.58, "unit": "ft³"}
